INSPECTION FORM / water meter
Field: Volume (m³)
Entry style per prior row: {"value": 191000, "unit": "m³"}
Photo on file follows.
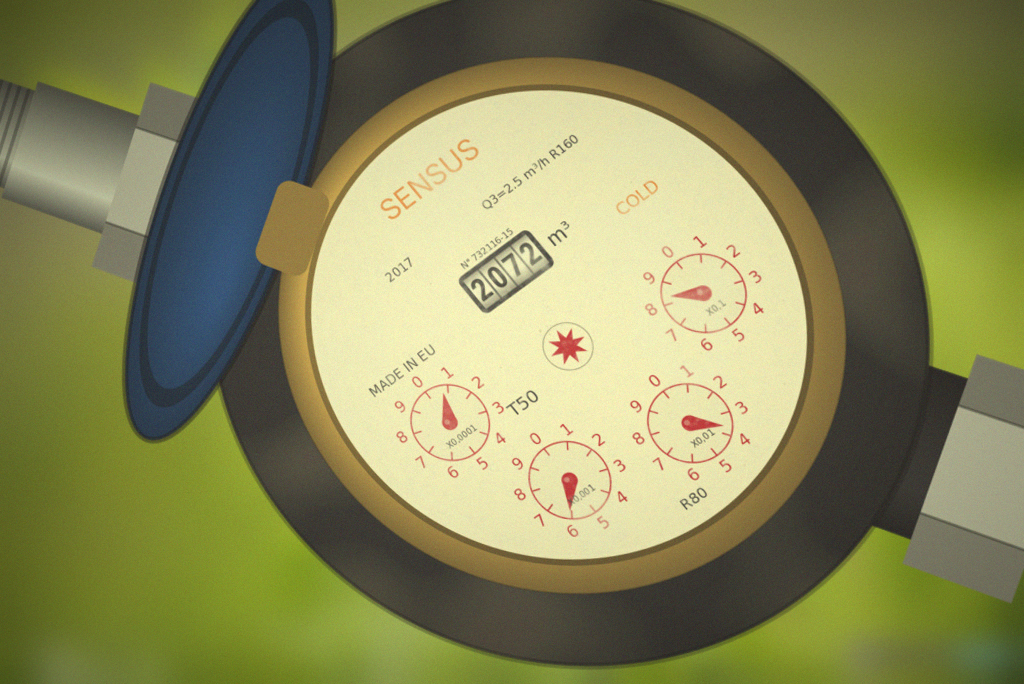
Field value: {"value": 2072.8360, "unit": "m³"}
